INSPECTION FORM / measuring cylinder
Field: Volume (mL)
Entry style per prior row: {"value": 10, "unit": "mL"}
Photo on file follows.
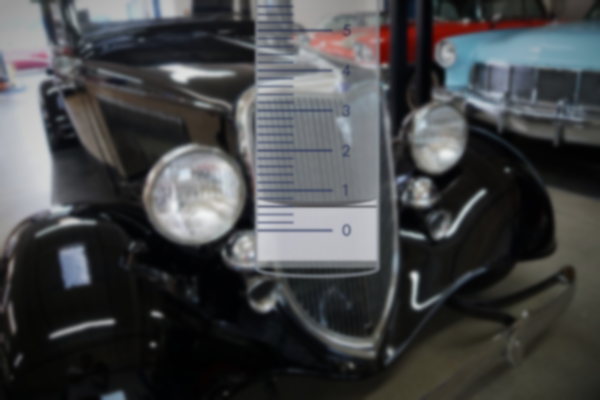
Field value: {"value": 0.6, "unit": "mL"}
